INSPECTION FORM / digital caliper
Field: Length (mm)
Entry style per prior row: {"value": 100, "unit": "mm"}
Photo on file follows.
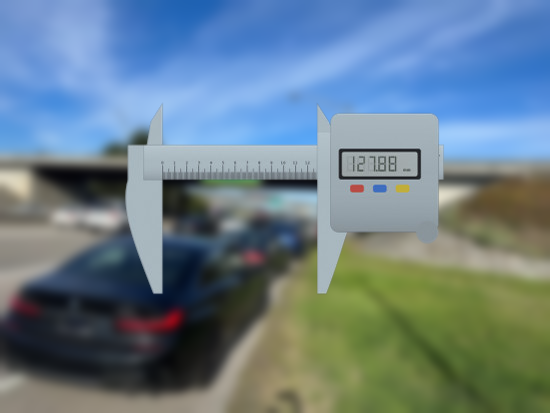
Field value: {"value": 127.88, "unit": "mm"}
